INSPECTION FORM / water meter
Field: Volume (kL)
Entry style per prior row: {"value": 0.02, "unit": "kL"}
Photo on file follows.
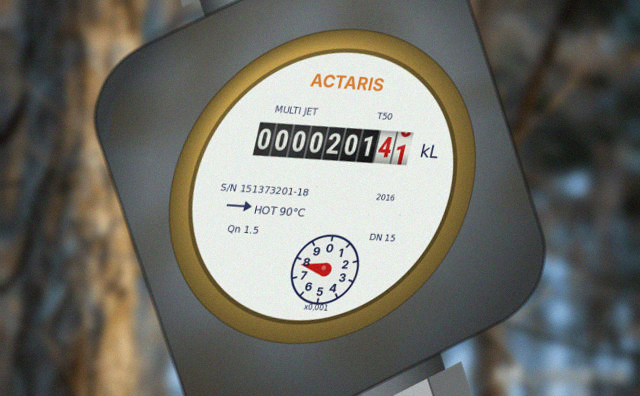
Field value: {"value": 201.407, "unit": "kL"}
